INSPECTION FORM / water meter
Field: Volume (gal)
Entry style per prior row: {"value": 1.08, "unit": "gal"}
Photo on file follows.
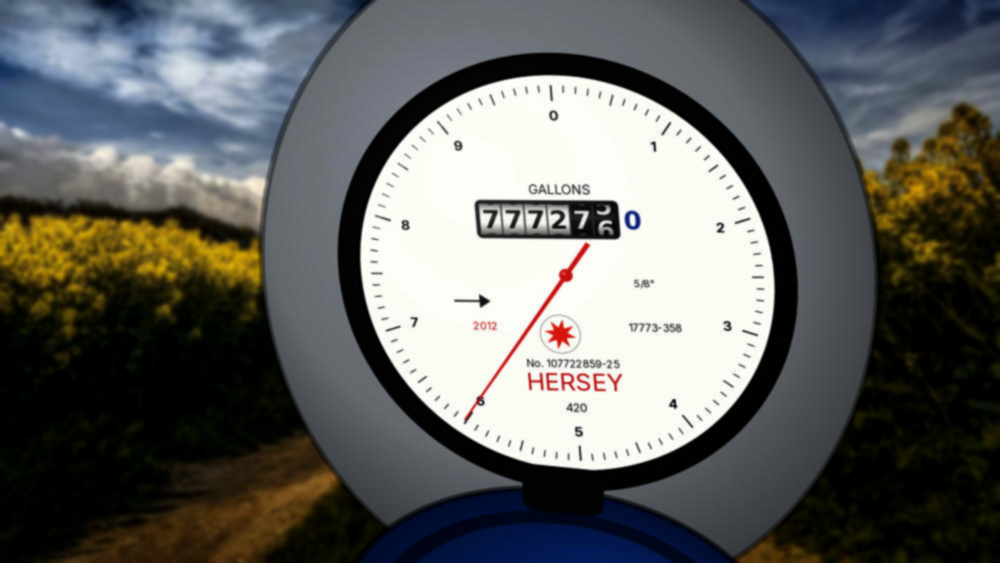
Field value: {"value": 7772756.0, "unit": "gal"}
